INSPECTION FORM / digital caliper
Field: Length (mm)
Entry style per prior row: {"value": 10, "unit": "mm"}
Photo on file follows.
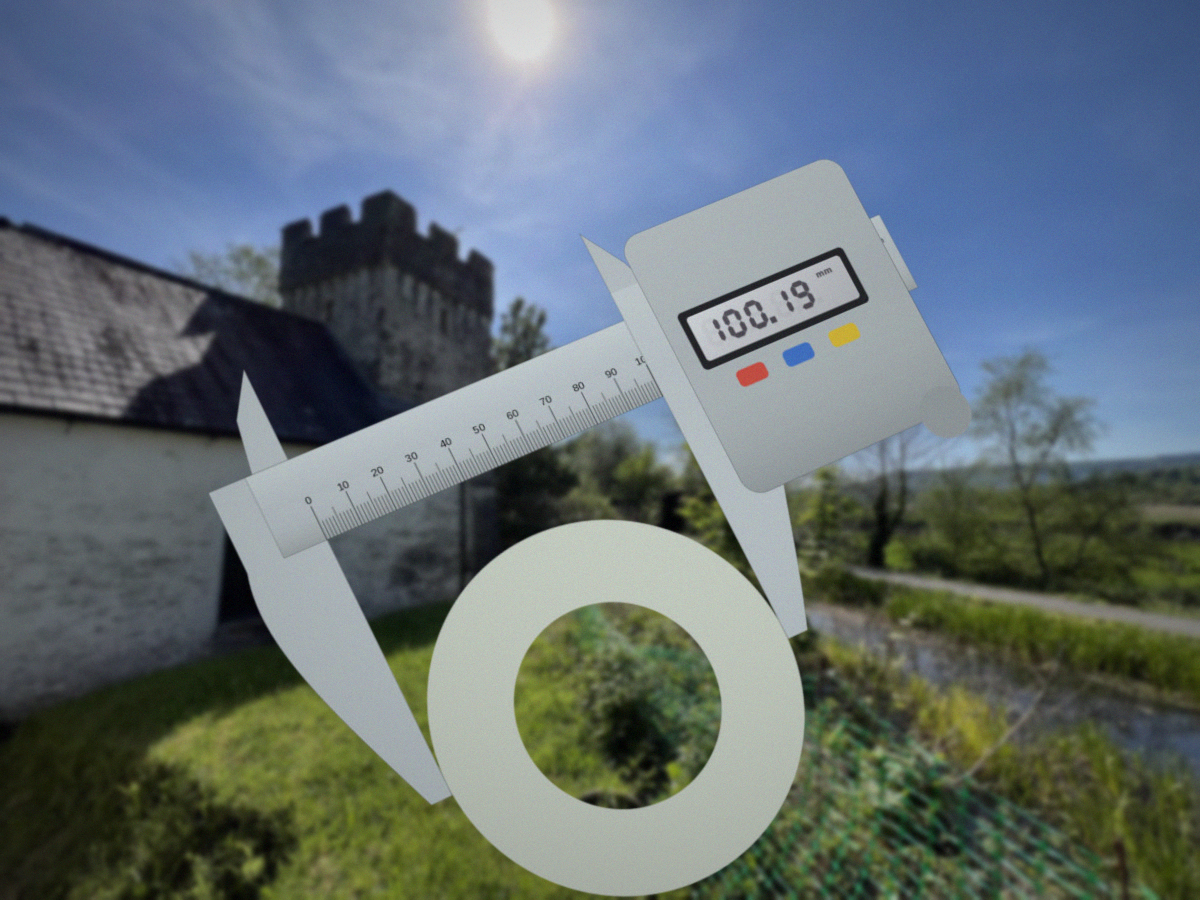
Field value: {"value": 100.19, "unit": "mm"}
